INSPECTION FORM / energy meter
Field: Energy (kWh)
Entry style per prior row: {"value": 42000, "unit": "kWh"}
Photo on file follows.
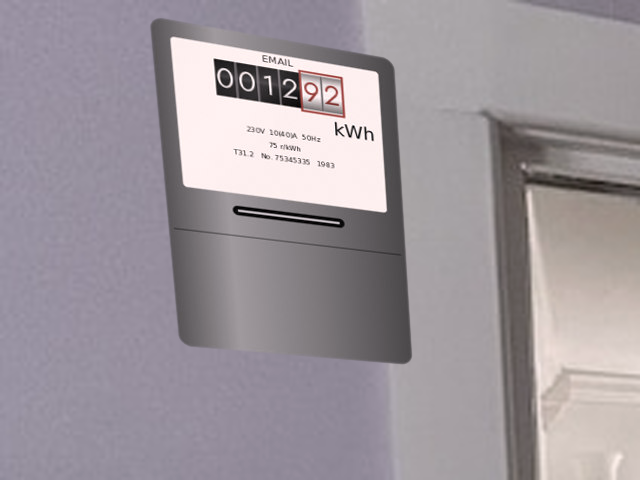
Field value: {"value": 12.92, "unit": "kWh"}
